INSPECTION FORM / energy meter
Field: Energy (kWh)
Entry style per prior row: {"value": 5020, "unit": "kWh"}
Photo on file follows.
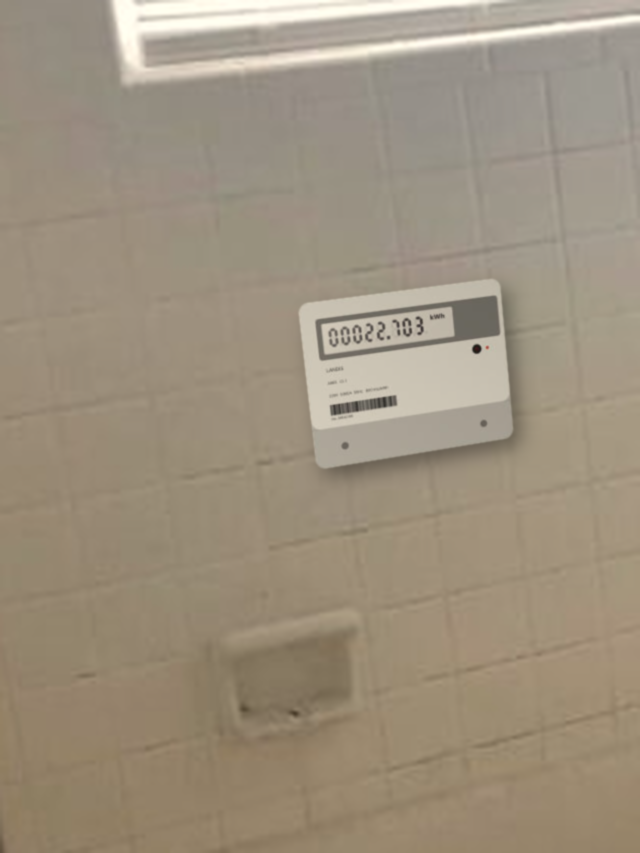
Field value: {"value": 22.703, "unit": "kWh"}
